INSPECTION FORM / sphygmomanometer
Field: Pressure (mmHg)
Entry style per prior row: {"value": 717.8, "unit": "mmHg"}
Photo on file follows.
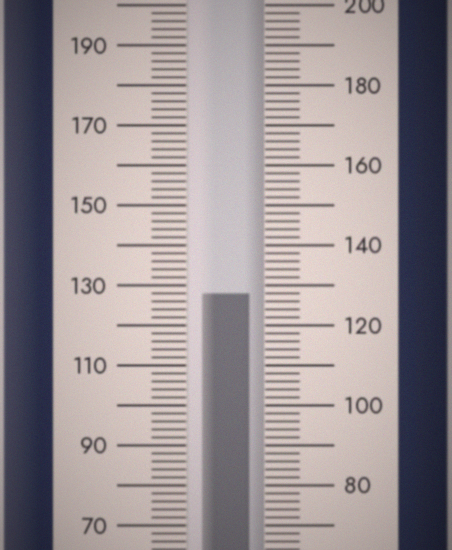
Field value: {"value": 128, "unit": "mmHg"}
